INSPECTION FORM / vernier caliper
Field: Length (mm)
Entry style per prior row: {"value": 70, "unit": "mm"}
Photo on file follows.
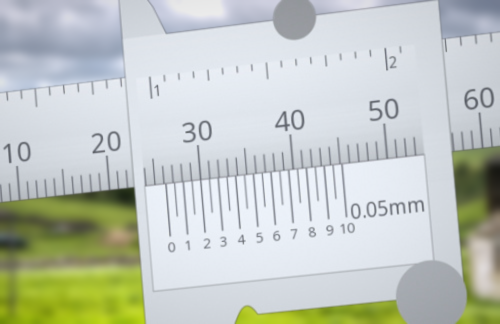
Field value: {"value": 26.2, "unit": "mm"}
